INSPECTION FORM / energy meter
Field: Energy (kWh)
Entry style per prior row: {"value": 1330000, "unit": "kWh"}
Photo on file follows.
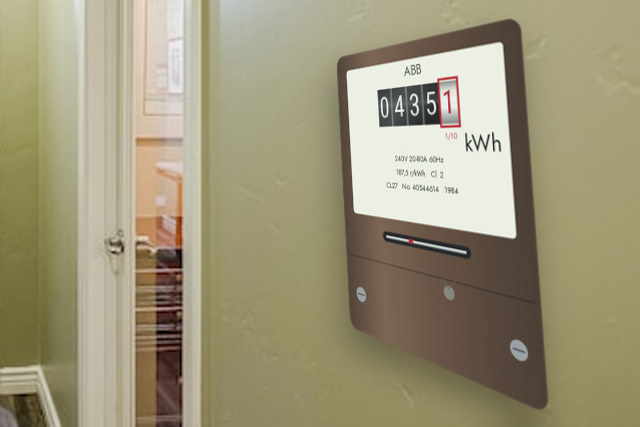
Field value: {"value": 435.1, "unit": "kWh"}
